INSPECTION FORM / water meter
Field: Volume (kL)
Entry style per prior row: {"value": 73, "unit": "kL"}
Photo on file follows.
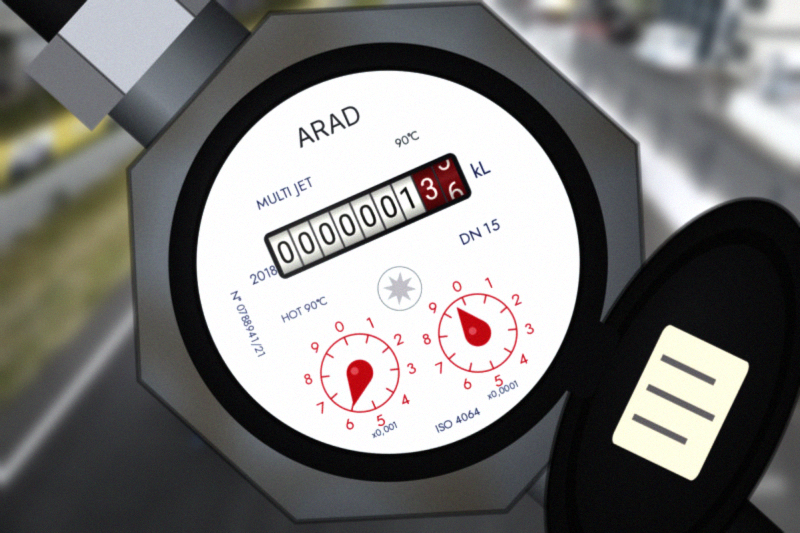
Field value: {"value": 1.3559, "unit": "kL"}
